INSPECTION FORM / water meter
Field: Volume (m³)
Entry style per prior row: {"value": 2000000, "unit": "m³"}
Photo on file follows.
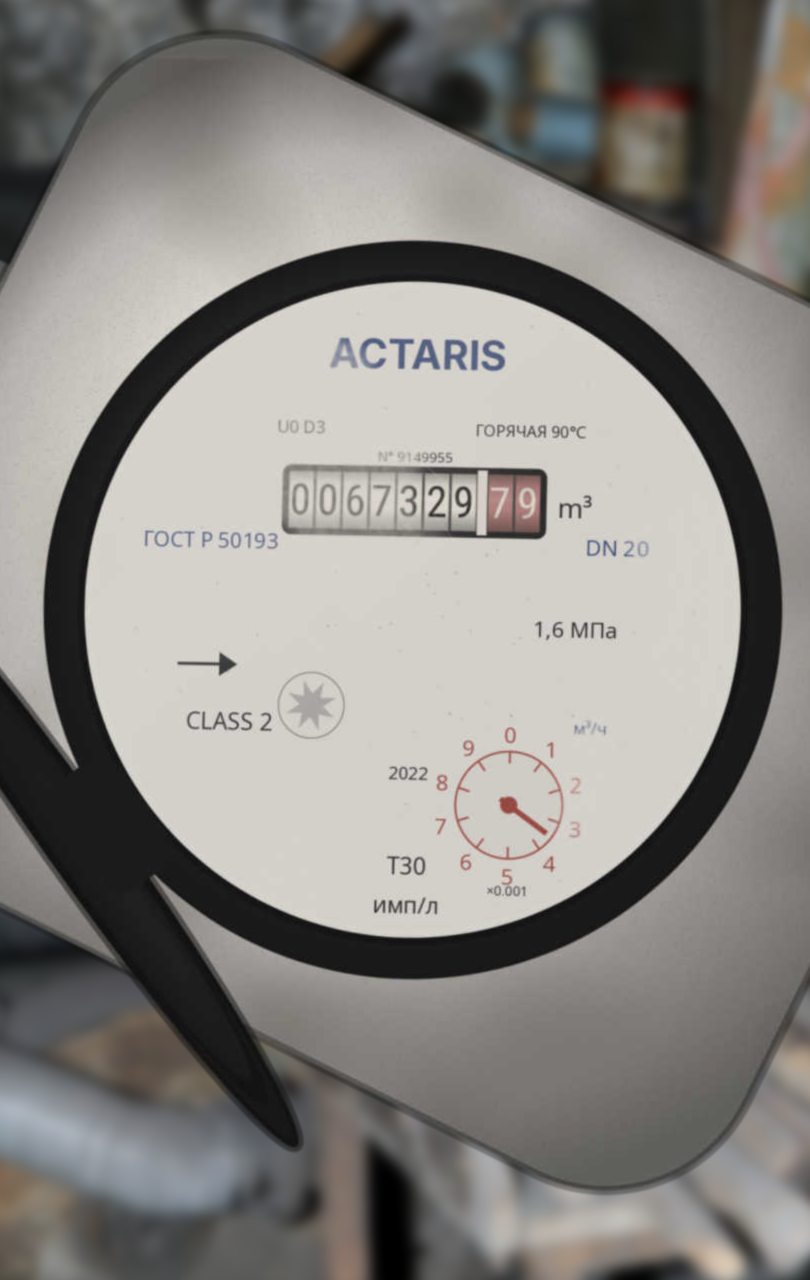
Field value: {"value": 67329.793, "unit": "m³"}
